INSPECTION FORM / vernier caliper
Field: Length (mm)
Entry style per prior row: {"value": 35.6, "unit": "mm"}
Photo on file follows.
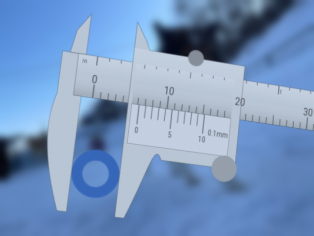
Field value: {"value": 6.2, "unit": "mm"}
